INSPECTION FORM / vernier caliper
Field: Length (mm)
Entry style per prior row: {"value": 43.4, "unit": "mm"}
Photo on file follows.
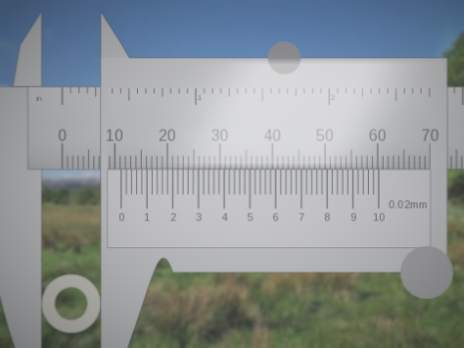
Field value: {"value": 11.2, "unit": "mm"}
